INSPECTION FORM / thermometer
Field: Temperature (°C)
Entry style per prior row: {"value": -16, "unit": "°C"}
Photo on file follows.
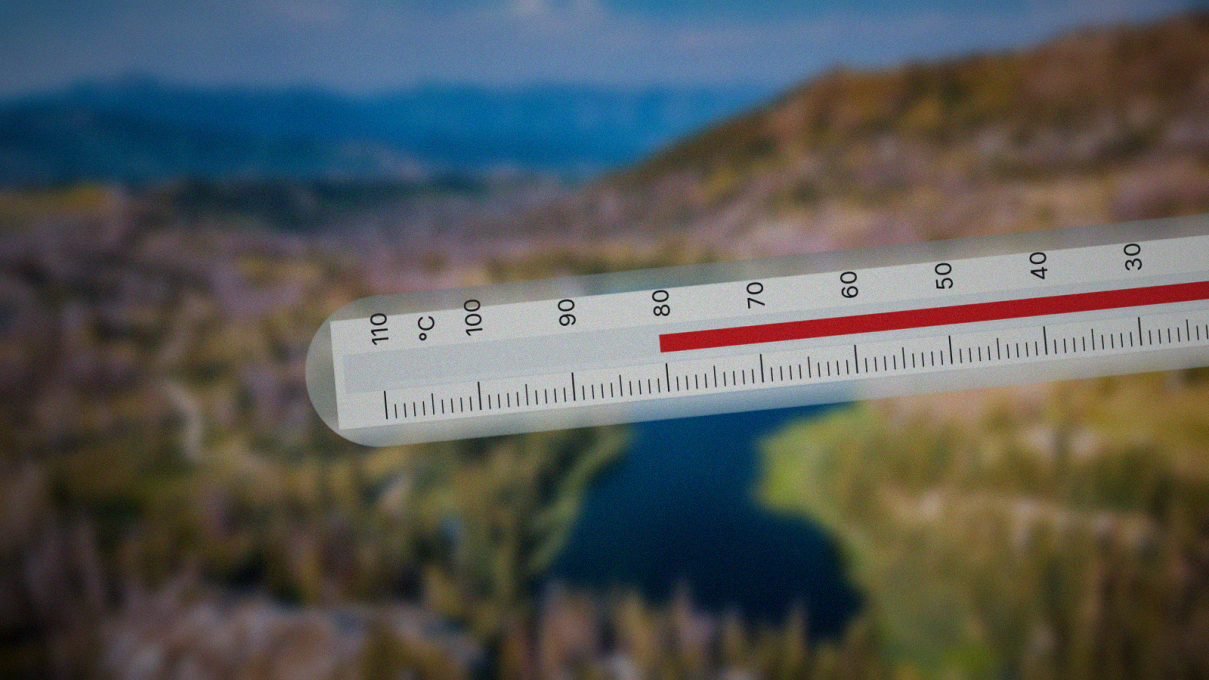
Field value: {"value": 80.5, "unit": "°C"}
